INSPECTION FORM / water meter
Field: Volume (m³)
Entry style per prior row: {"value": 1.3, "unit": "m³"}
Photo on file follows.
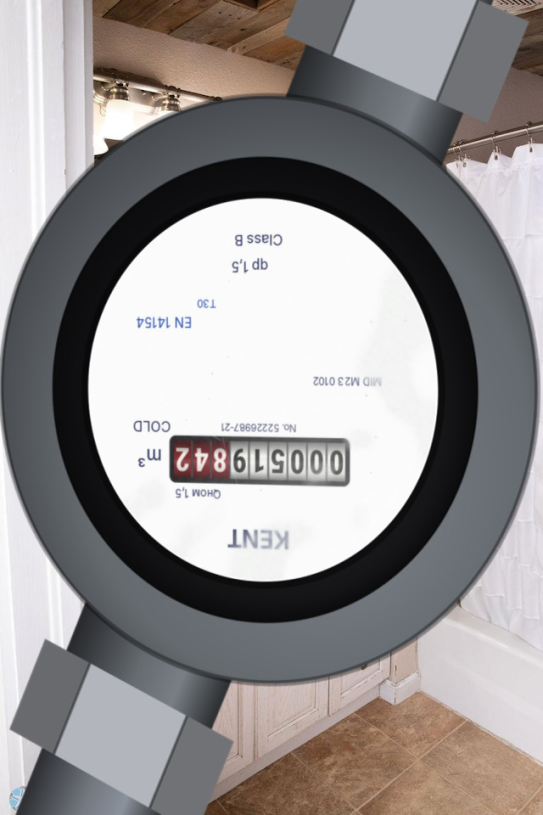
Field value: {"value": 519.842, "unit": "m³"}
